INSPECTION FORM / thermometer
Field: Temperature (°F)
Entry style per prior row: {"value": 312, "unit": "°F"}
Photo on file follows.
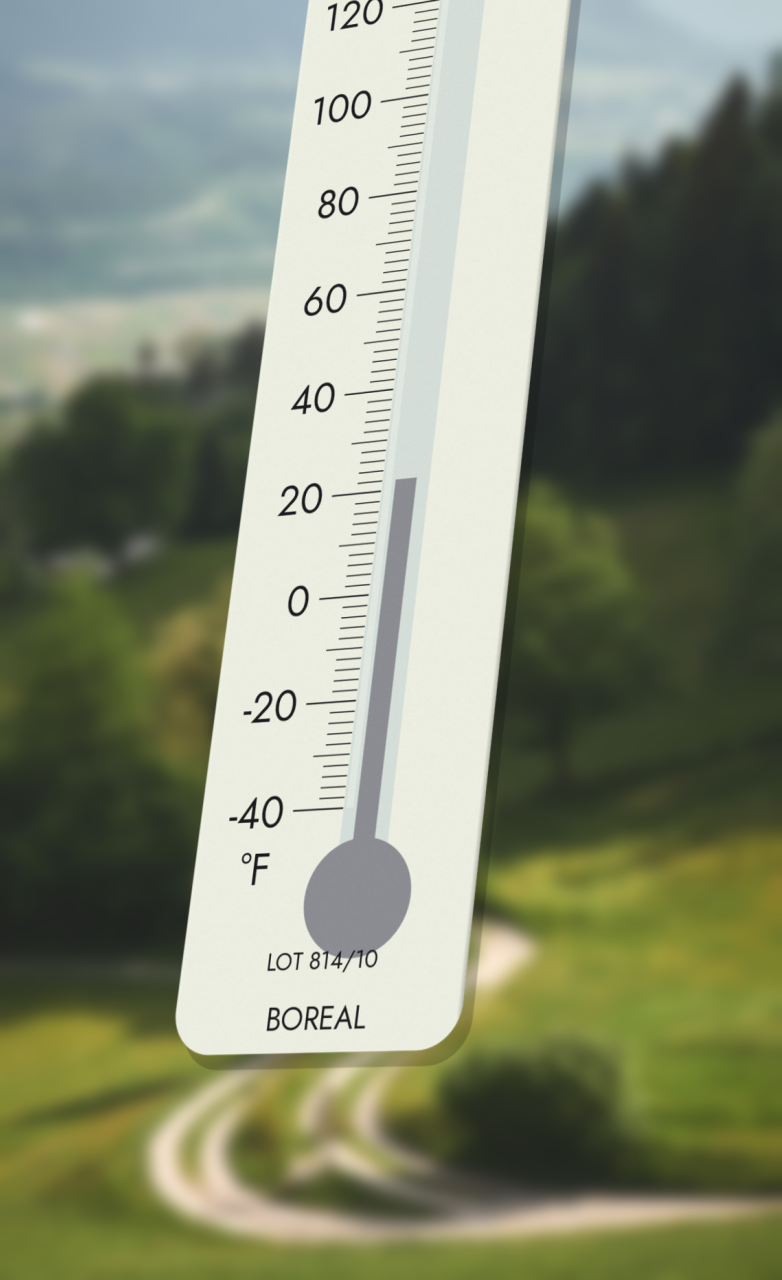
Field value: {"value": 22, "unit": "°F"}
